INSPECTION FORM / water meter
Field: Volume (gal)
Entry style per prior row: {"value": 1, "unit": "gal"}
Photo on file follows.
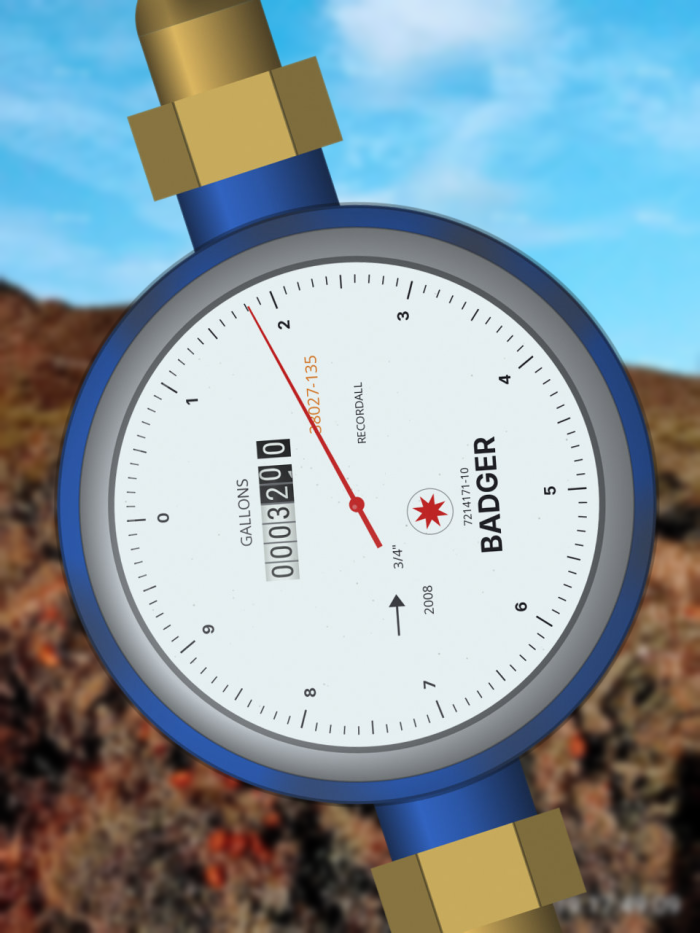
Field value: {"value": 3201.8, "unit": "gal"}
